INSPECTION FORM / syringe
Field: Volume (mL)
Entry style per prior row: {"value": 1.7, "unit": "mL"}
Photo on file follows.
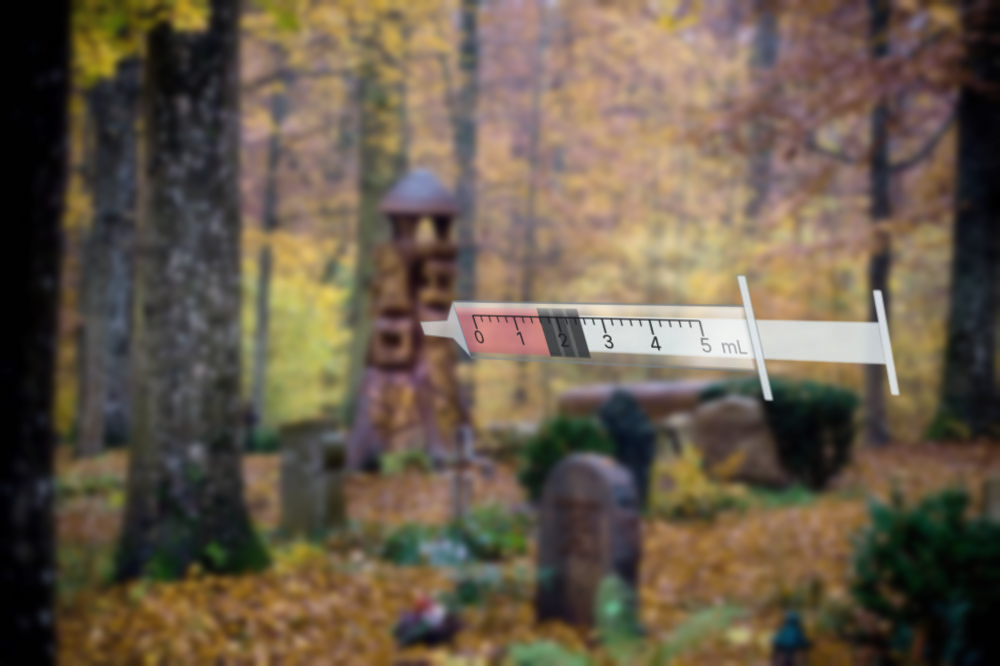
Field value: {"value": 1.6, "unit": "mL"}
